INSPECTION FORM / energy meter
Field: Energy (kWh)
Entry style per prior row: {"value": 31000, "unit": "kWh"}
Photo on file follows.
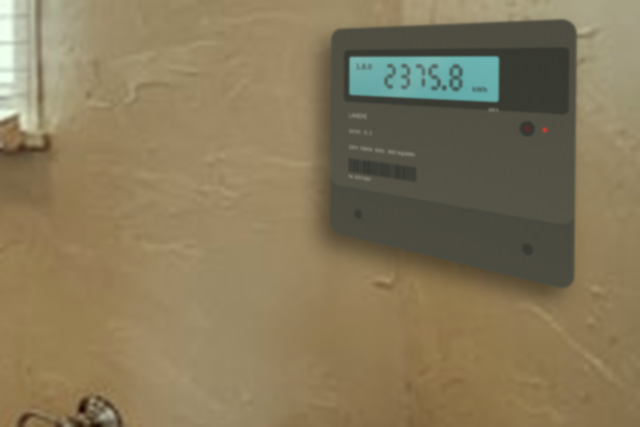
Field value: {"value": 2375.8, "unit": "kWh"}
